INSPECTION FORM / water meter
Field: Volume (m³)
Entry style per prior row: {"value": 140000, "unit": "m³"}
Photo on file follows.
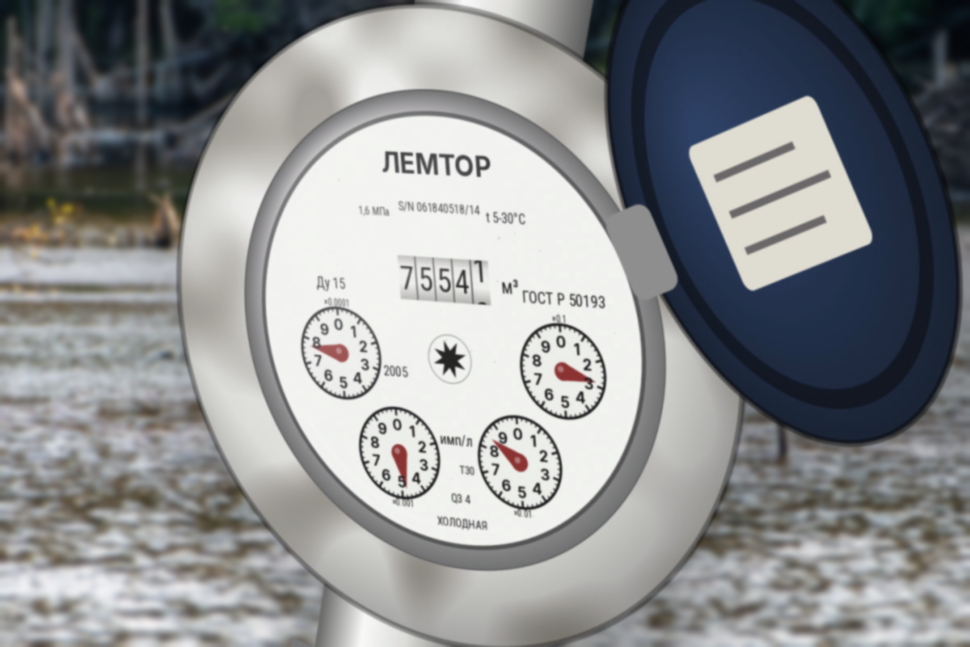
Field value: {"value": 75541.2847, "unit": "m³"}
